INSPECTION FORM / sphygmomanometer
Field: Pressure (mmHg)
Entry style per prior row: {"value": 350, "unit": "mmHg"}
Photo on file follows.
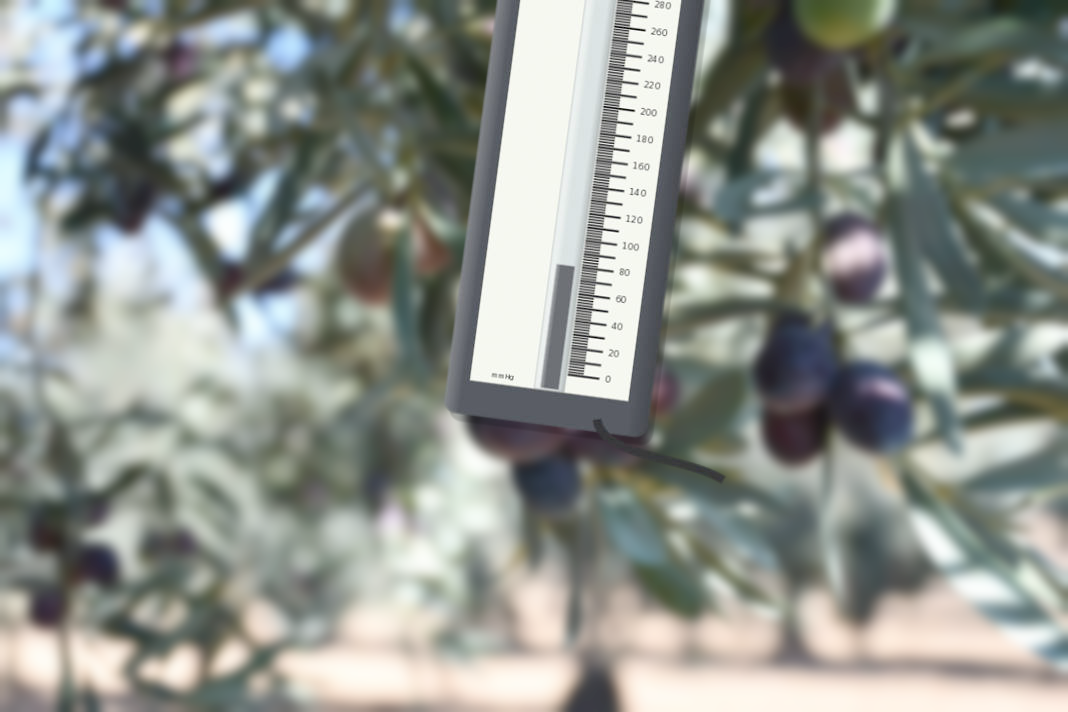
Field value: {"value": 80, "unit": "mmHg"}
